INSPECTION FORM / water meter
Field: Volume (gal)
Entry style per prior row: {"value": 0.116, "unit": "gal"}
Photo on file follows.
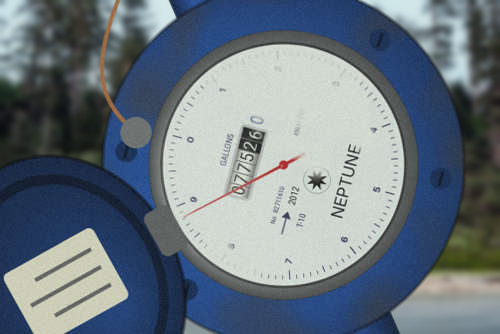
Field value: {"value": 775258.8, "unit": "gal"}
